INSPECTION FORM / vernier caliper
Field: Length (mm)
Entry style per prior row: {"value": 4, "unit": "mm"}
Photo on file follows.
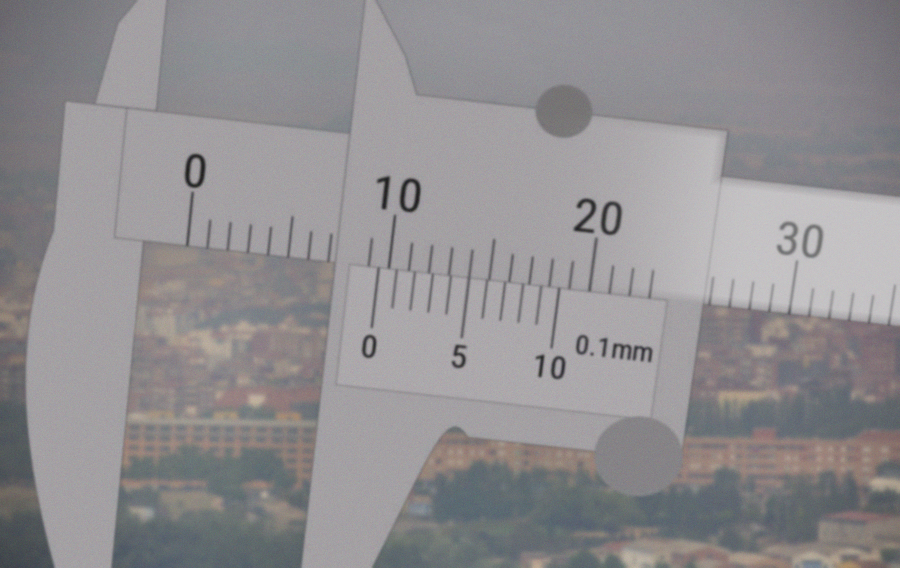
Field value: {"value": 9.5, "unit": "mm"}
